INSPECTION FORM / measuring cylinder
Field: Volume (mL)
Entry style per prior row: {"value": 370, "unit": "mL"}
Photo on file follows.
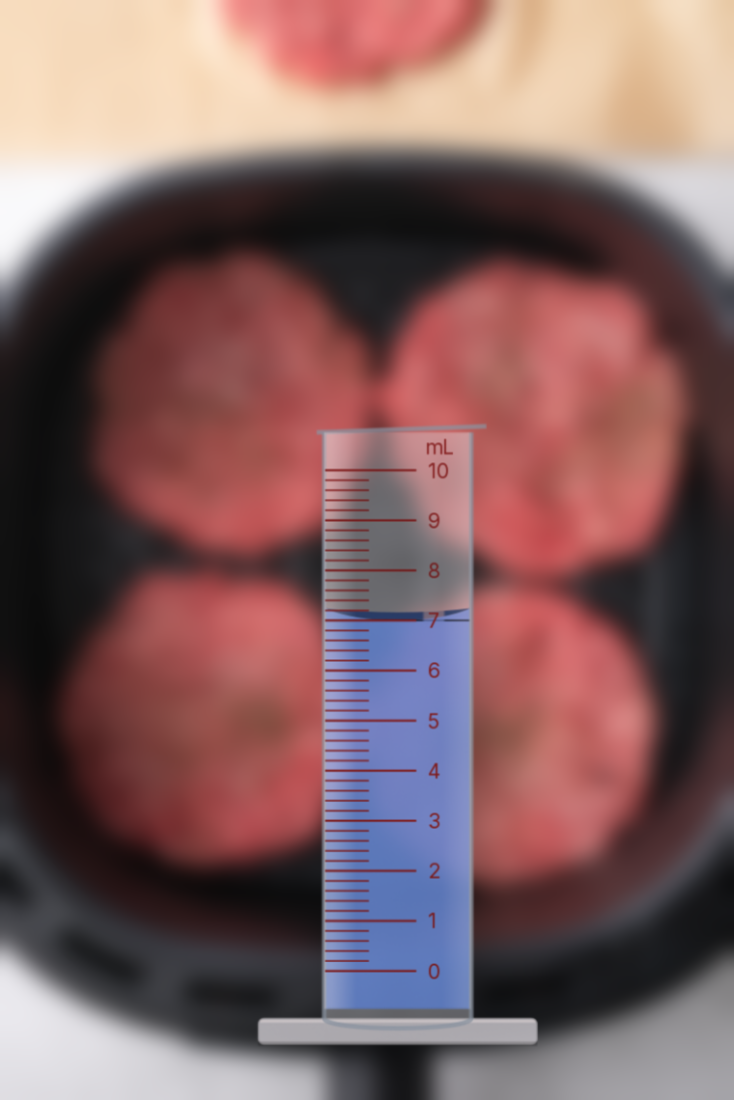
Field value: {"value": 7, "unit": "mL"}
